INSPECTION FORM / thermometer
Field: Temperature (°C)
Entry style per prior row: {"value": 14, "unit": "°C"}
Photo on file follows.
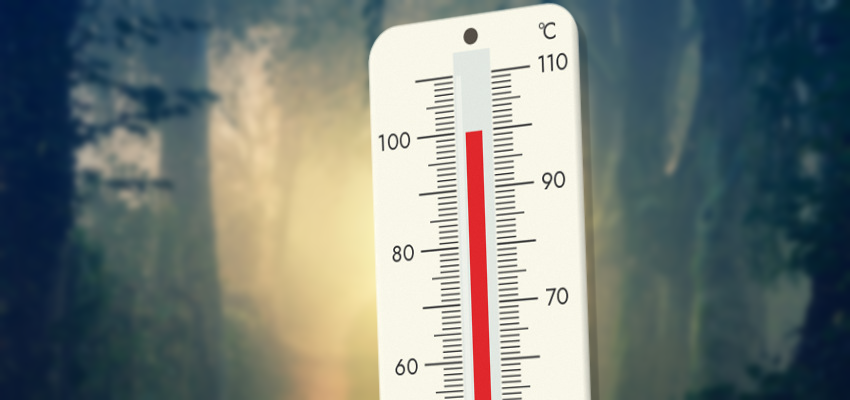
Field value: {"value": 100, "unit": "°C"}
